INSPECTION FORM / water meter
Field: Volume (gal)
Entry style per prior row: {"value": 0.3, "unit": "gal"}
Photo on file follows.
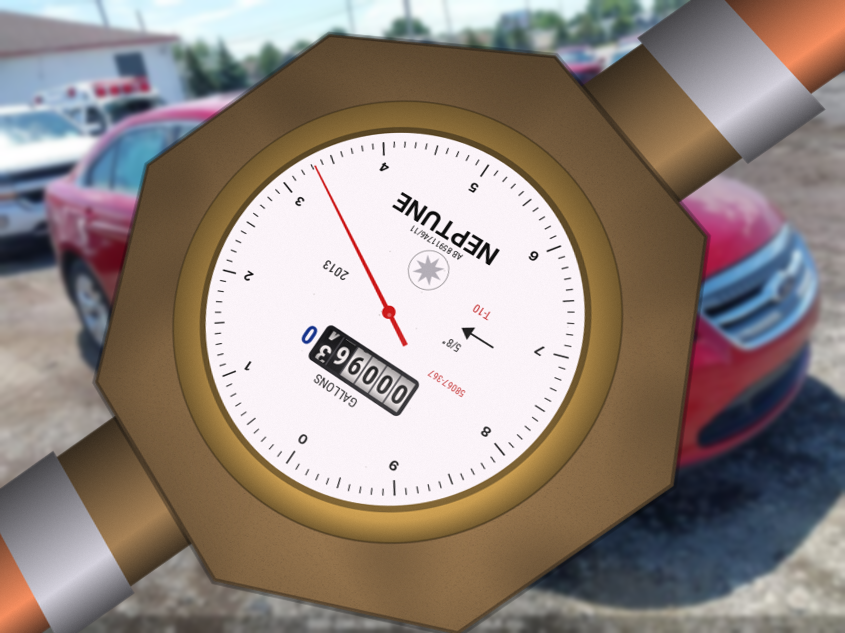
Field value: {"value": 9633.3, "unit": "gal"}
